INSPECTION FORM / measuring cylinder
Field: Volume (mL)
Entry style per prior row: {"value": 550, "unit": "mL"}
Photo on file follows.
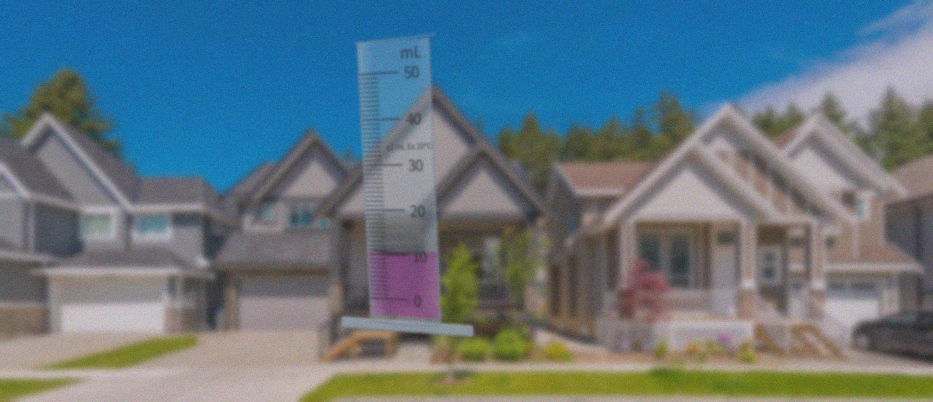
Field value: {"value": 10, "unit": "mL"}
